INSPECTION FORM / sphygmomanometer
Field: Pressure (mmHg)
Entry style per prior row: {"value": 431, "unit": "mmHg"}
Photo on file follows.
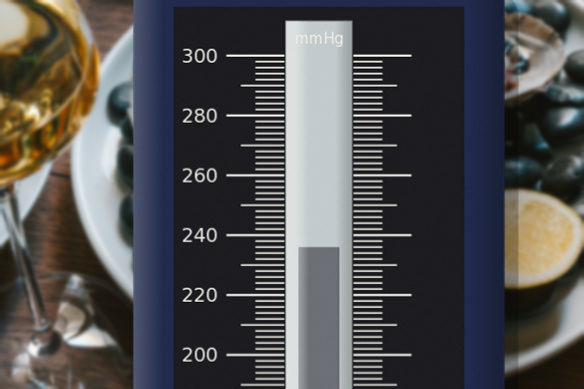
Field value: {"value": 236, "unit": "mmHg"}
